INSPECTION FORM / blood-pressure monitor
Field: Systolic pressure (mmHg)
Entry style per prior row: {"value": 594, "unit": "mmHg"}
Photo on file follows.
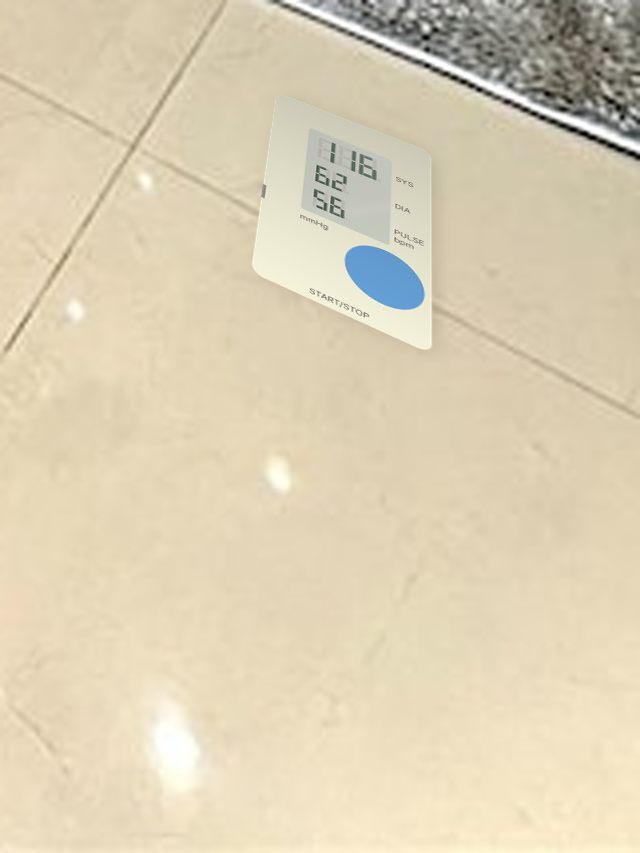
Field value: {"value": 116, "unit": "mmHg"}
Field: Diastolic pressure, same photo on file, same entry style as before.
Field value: {"value": 62, "unit": "mmHg"}
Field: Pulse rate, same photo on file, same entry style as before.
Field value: {"value": 56, "unit": "bpm"}
